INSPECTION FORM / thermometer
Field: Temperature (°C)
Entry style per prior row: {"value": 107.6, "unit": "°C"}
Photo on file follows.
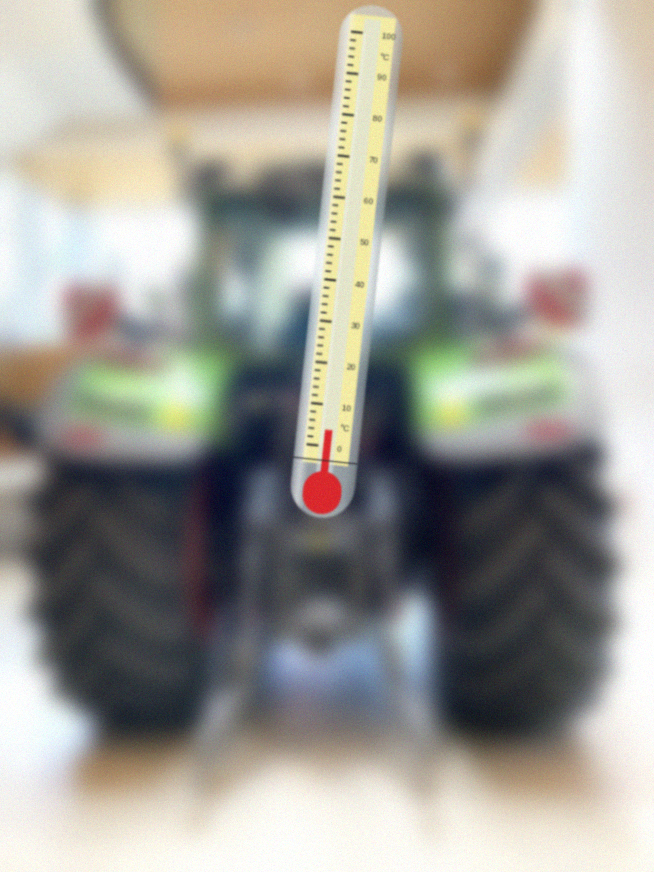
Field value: {"value": 4, "unit": "°C"}
